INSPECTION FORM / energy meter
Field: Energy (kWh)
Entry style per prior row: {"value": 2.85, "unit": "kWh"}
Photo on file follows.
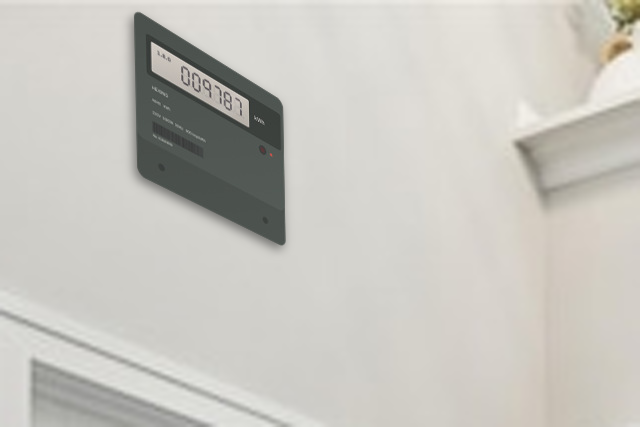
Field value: {"value": 9787, "unit": "kWh"}
